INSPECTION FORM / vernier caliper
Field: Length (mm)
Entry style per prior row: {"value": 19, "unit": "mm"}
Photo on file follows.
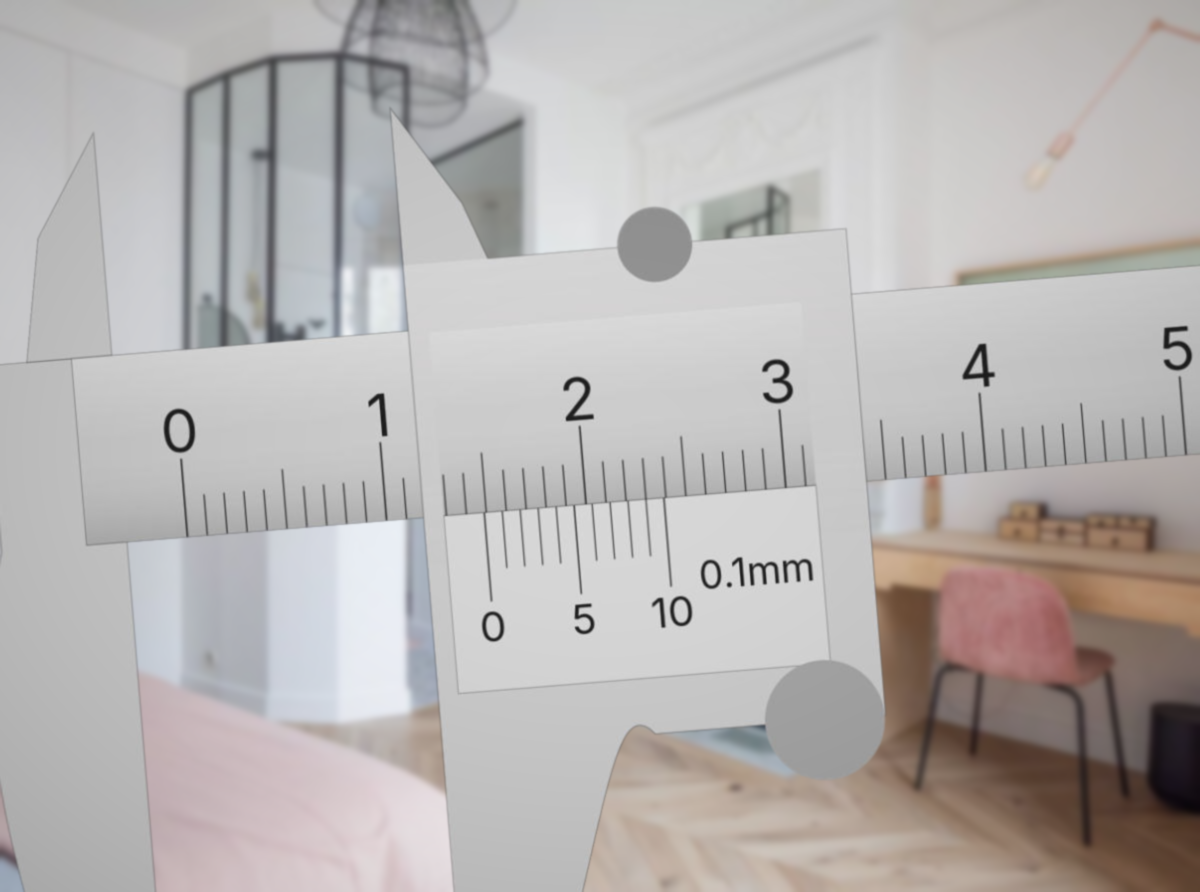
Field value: {"value": 14.9, "unit": "mm"}
